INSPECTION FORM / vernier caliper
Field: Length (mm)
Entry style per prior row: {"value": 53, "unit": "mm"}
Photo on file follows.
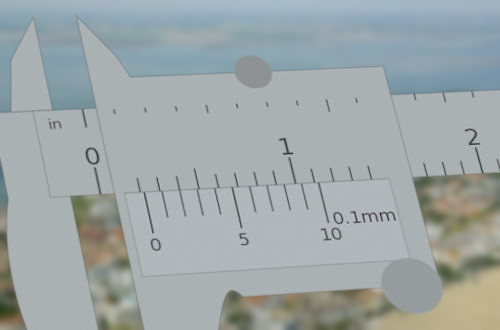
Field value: {"value": 2.2, "unit": "mm"}
